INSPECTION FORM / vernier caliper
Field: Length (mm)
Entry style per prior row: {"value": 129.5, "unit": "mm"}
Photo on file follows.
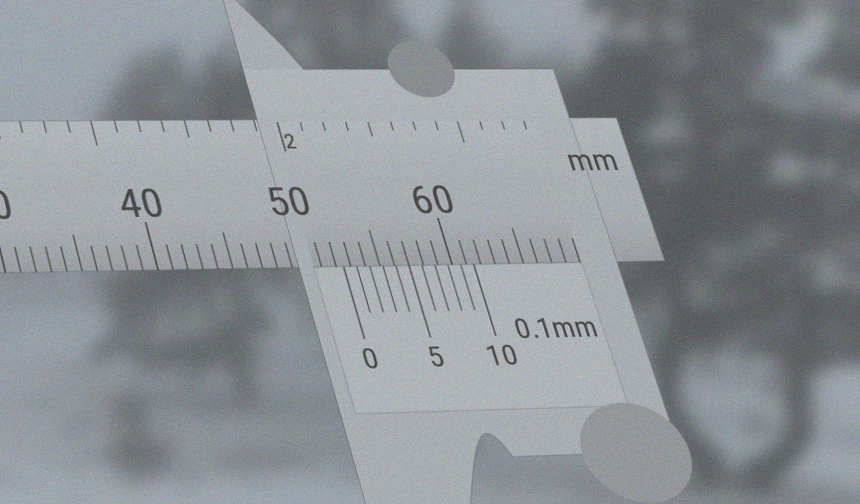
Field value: {"value": 52.5, "unit": "mm"}
